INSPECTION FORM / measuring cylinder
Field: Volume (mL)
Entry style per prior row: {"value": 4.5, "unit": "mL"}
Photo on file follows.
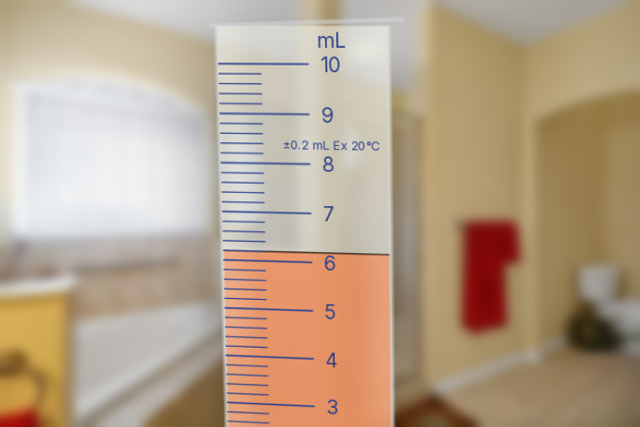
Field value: {"value": 6.2, "unit": "mL"}
